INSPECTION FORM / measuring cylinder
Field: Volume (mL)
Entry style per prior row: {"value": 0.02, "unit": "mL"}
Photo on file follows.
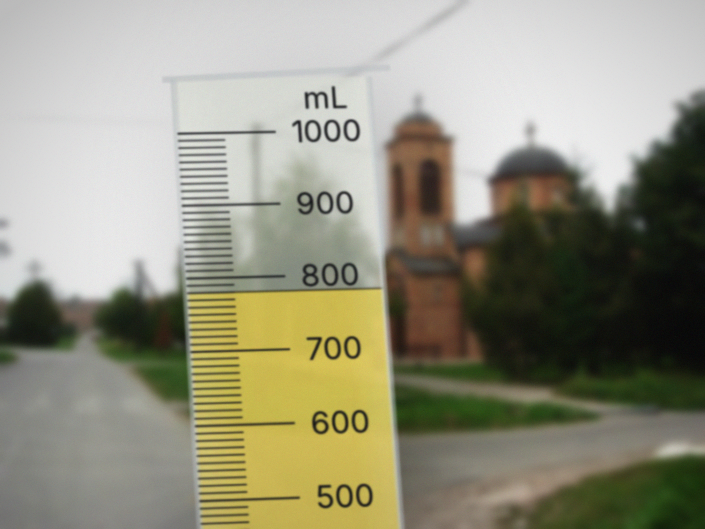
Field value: {"value": 780, "unit": "mL"}
